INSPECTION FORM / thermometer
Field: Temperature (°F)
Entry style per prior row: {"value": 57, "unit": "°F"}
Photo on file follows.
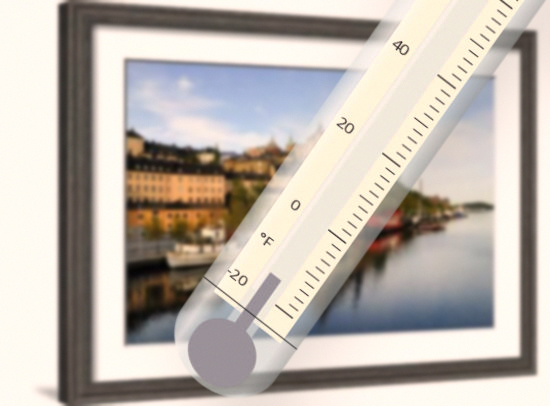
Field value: {"value": -15, "unit": "°F"}
